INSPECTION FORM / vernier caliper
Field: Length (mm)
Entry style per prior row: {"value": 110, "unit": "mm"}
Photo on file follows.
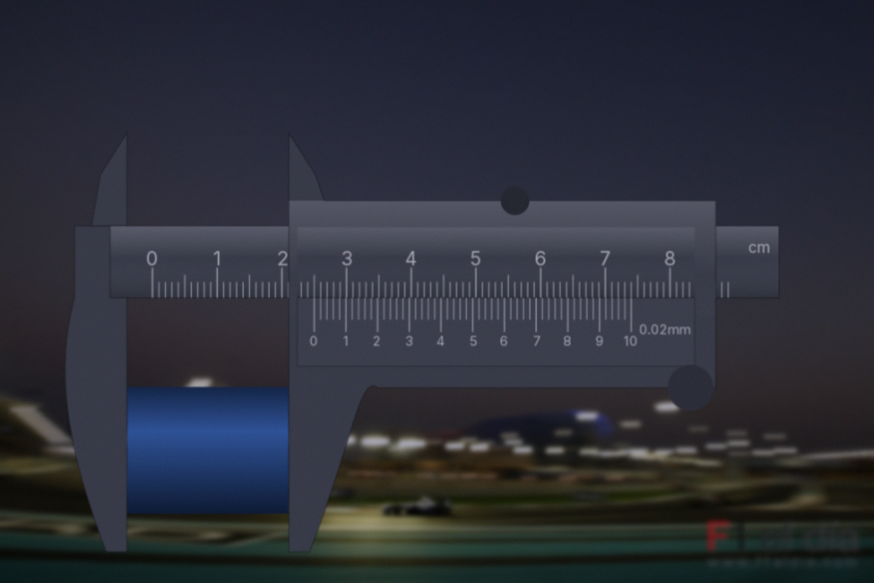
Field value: {"value": 25.0, "unit": "mm"}
